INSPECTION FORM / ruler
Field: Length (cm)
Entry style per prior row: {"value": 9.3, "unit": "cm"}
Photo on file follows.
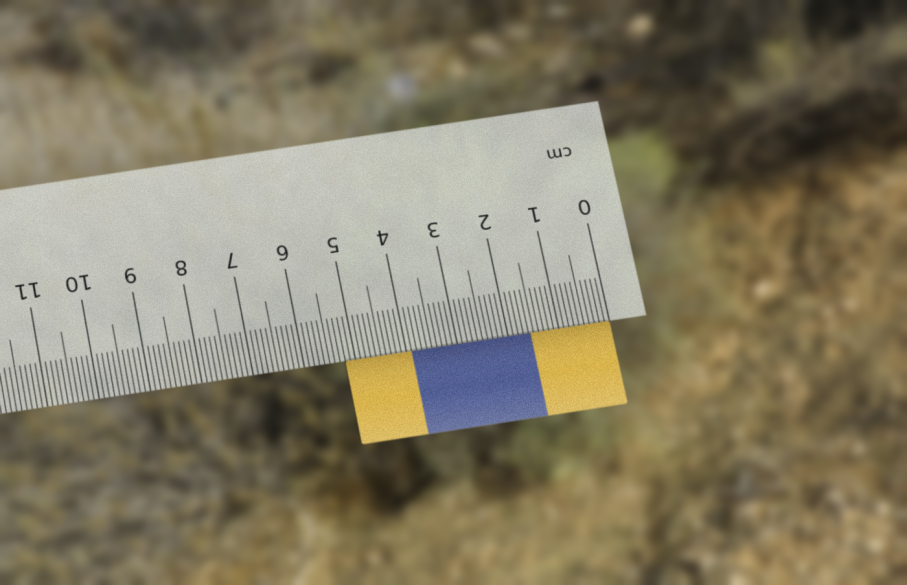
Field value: {"value": 5.2, "unit": "cm"}
